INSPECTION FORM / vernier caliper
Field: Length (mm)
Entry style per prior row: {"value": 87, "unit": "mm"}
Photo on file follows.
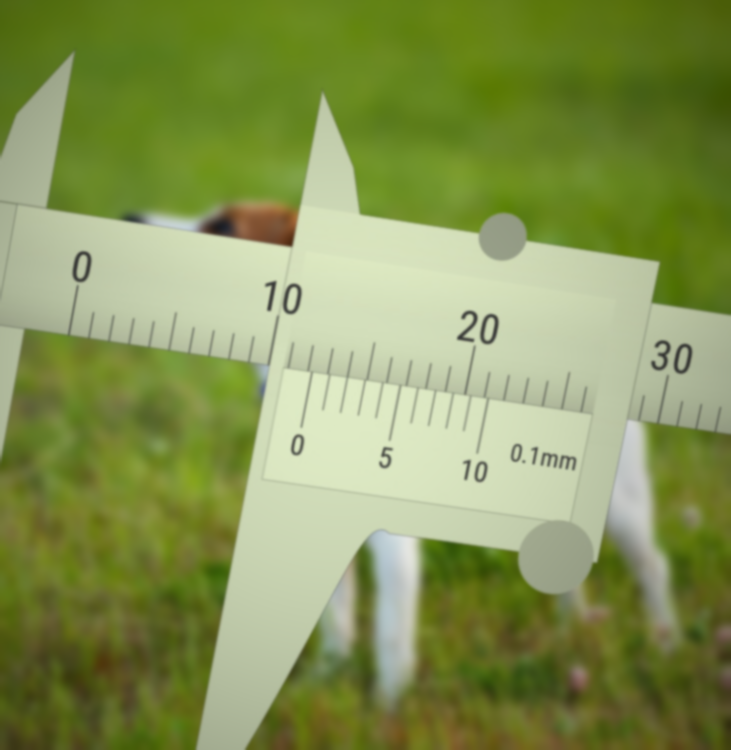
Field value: {"value": 12.2, "unit": "mm"}
